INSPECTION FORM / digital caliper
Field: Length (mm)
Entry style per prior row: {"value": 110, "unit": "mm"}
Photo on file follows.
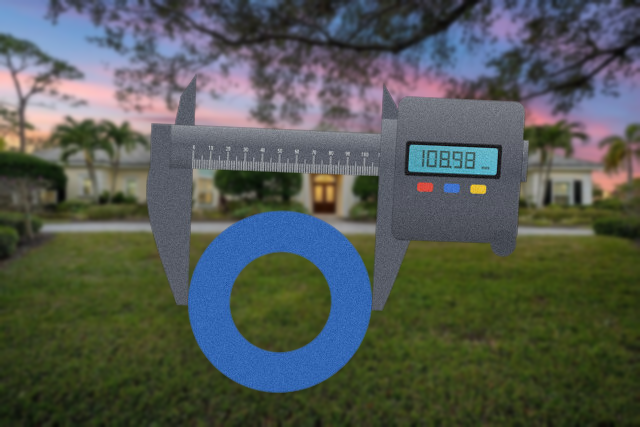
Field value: {"value": 108.98, "unit": "mm"}
